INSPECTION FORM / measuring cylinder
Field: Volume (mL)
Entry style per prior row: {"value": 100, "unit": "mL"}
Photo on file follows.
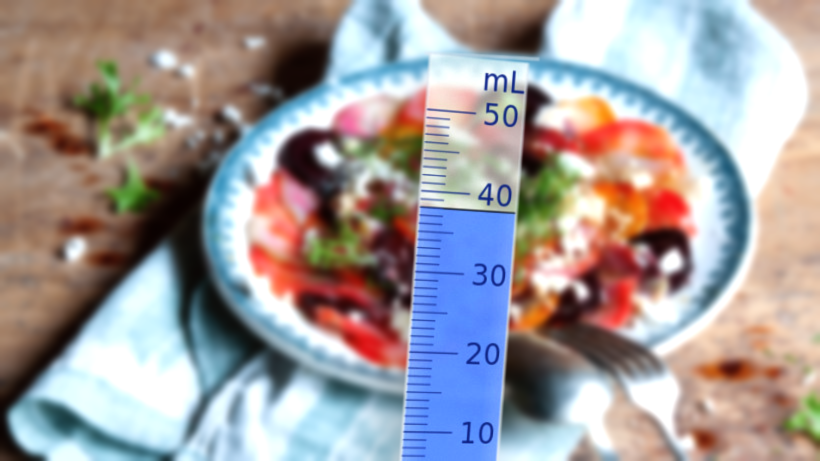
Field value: {"value": 38, "unit": "mL"}
